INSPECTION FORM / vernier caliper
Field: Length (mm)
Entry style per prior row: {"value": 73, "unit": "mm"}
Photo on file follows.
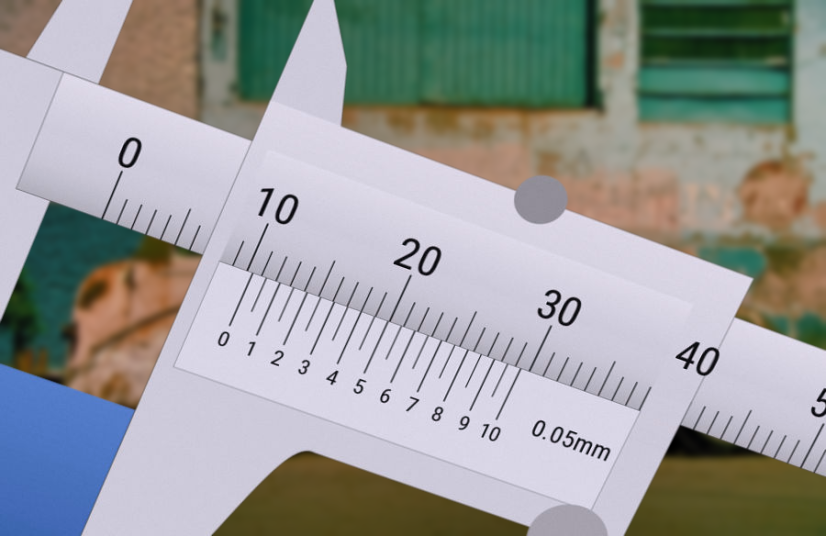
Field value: {"value": 10.4, "unit": "mm"}
